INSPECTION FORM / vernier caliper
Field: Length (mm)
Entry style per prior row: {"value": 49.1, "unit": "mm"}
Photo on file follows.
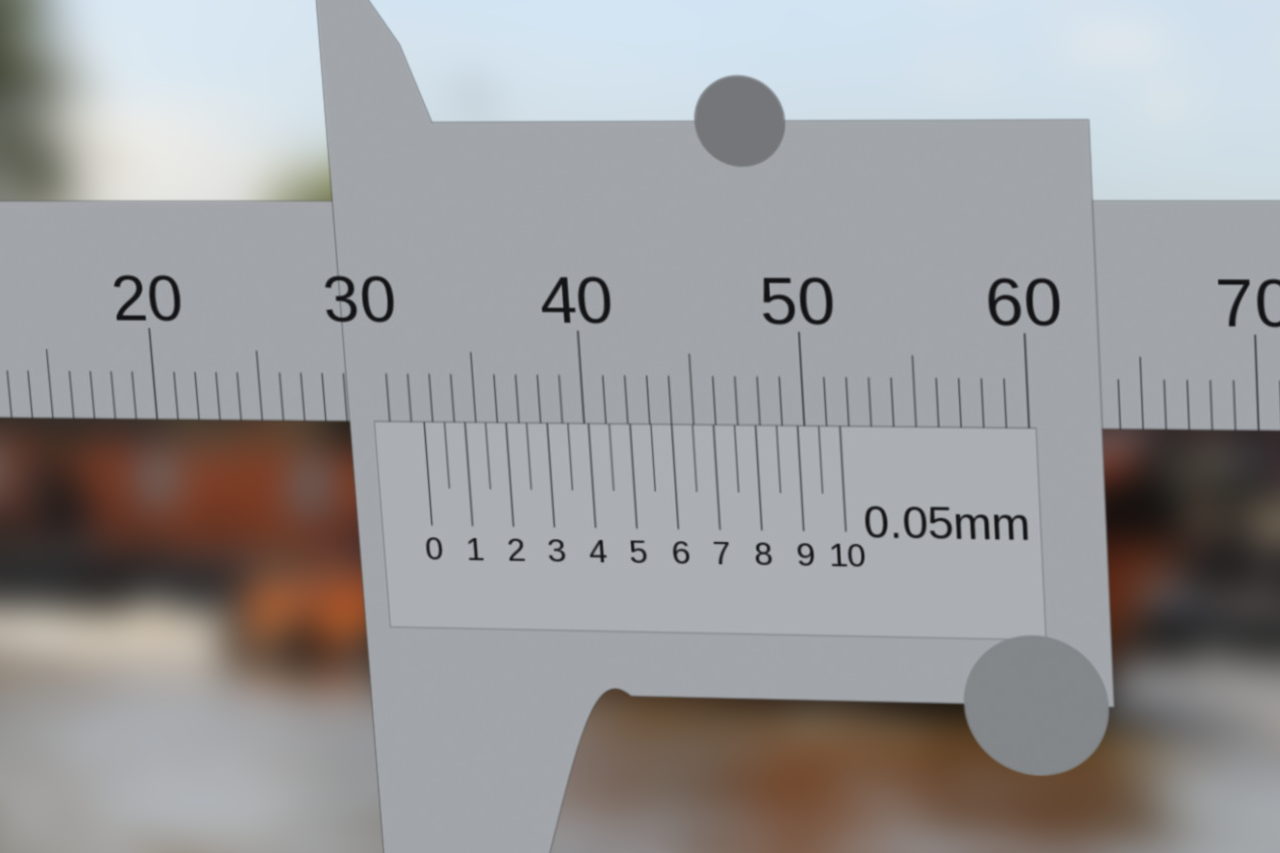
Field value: {"value": 32.6, "unit": "mm"}
